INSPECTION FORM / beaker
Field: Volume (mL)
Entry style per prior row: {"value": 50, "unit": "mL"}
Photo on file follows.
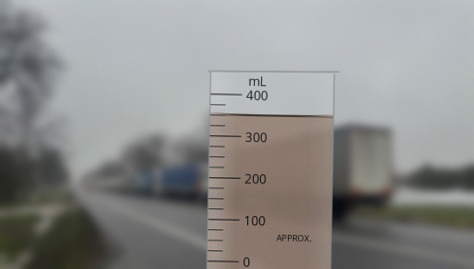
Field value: {"value": 350, "unit": "mL"}
